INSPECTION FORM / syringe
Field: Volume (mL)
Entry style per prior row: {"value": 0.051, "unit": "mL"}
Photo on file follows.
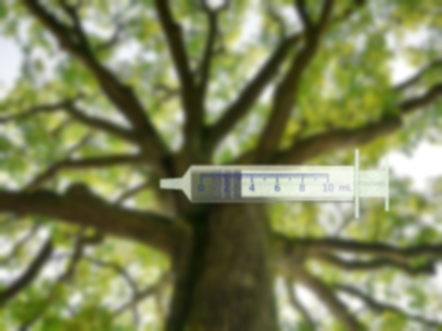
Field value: {"value": 1, "unit": "mL"}
